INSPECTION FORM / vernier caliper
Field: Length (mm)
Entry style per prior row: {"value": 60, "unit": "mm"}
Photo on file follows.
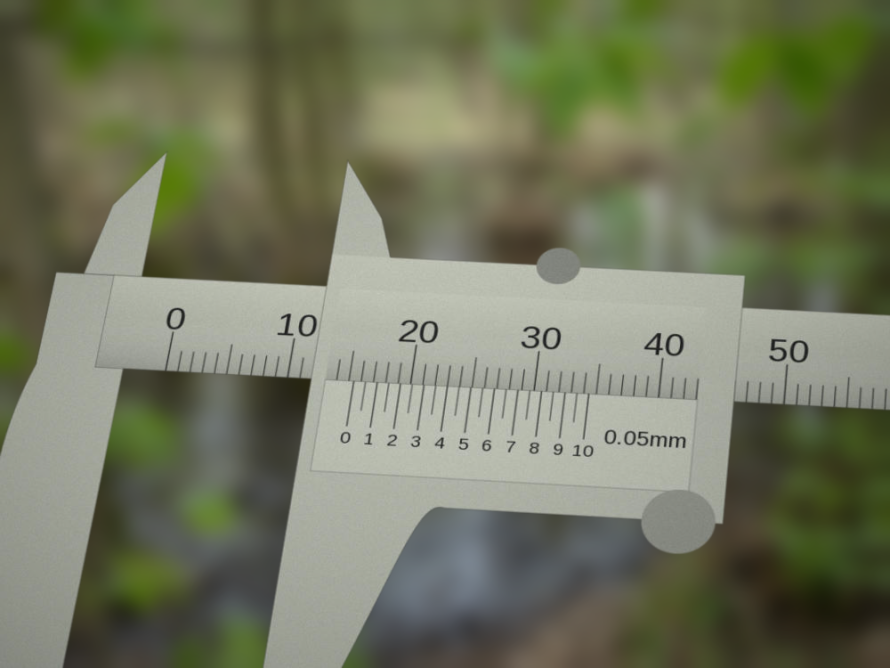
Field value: {"value": 15.4, "unit": "mm"}
